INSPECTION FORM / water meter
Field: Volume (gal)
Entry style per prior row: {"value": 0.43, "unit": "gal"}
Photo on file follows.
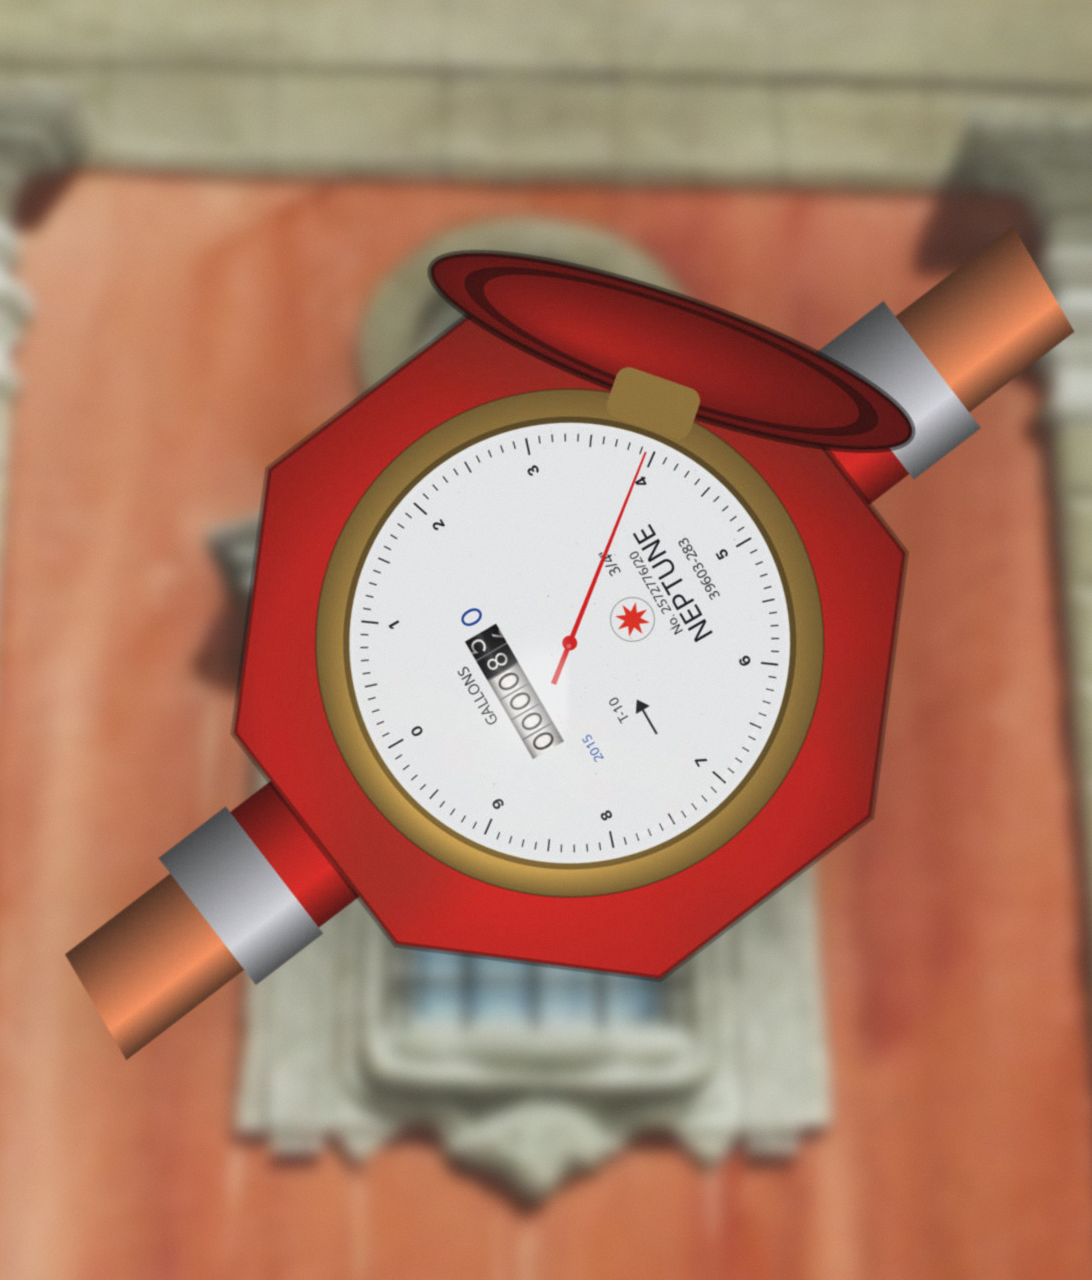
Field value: {"value": 853.9, "unit": "gal"}
